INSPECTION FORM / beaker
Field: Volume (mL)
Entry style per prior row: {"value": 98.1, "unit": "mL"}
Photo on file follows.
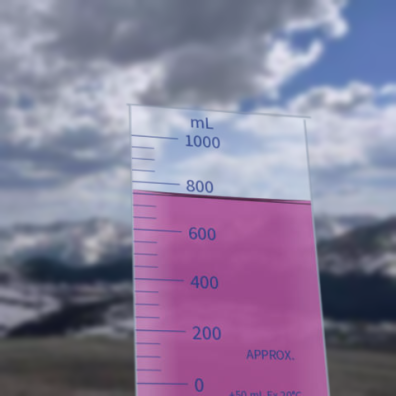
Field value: {"value": 750, "unit": "mL"}
